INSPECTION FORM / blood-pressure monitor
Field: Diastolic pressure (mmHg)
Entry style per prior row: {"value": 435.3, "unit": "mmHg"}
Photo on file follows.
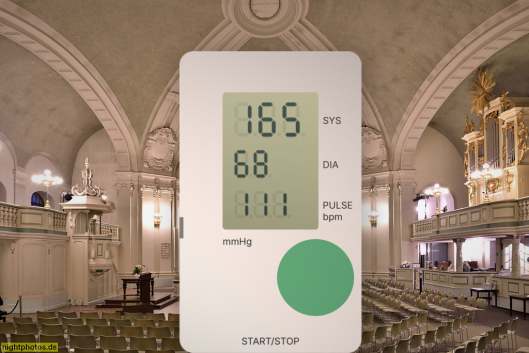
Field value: {"value": 68, "unit": "mmHg"}
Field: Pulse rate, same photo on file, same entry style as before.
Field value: {"value": 111, "unit": "bpm"}
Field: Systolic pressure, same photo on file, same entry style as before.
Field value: {"value": 165, "unit": "mmHg"}
